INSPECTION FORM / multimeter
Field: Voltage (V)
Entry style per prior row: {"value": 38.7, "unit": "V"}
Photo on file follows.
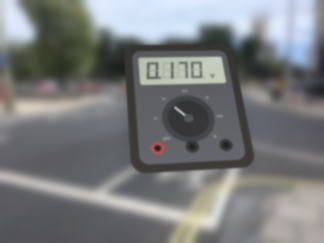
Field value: {"value": 0.170, "unit": "V"}
